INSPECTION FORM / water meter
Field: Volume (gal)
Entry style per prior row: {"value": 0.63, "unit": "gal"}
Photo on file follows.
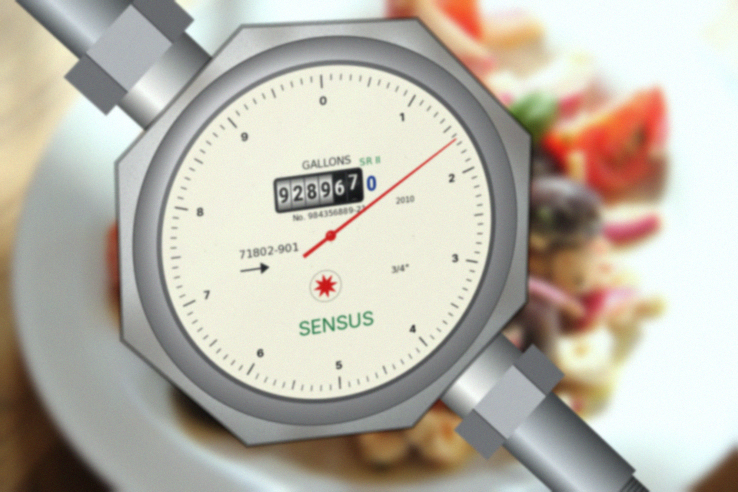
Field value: {"value": 9289671.6, "unit": "gal"}
